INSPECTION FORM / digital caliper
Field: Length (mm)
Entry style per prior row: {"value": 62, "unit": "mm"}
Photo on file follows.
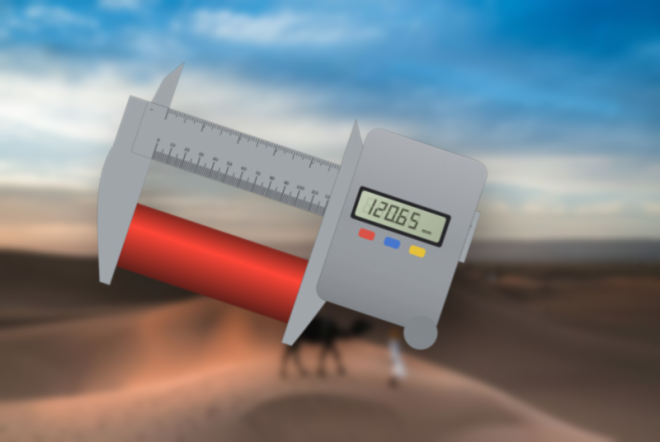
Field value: {"value": 120.65, "unit": "mm"}
